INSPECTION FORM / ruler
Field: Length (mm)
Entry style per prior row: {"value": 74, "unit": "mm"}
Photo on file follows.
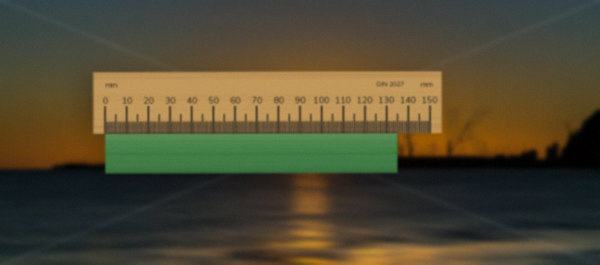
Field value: {"value": 135, "unit": "mm"}
